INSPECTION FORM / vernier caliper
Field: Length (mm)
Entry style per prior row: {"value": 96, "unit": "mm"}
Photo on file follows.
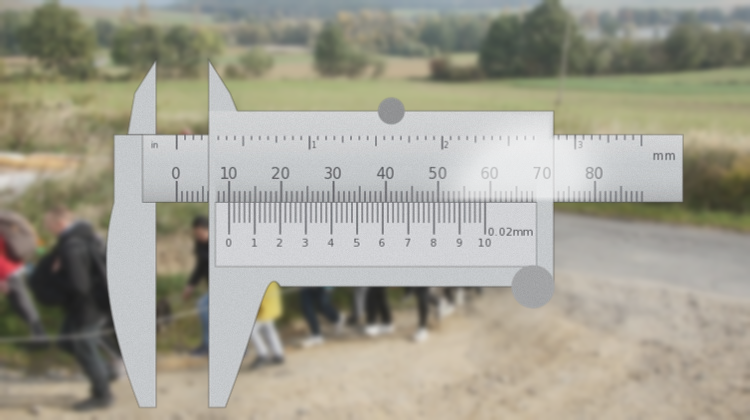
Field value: {"value": 10.0, "unit": "mm"}
